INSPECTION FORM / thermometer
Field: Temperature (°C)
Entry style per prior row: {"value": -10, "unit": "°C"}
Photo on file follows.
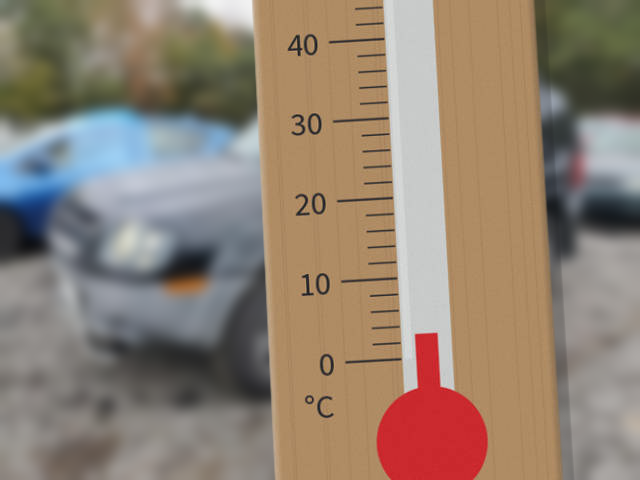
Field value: {"value": 3, "unit": "°C"}
